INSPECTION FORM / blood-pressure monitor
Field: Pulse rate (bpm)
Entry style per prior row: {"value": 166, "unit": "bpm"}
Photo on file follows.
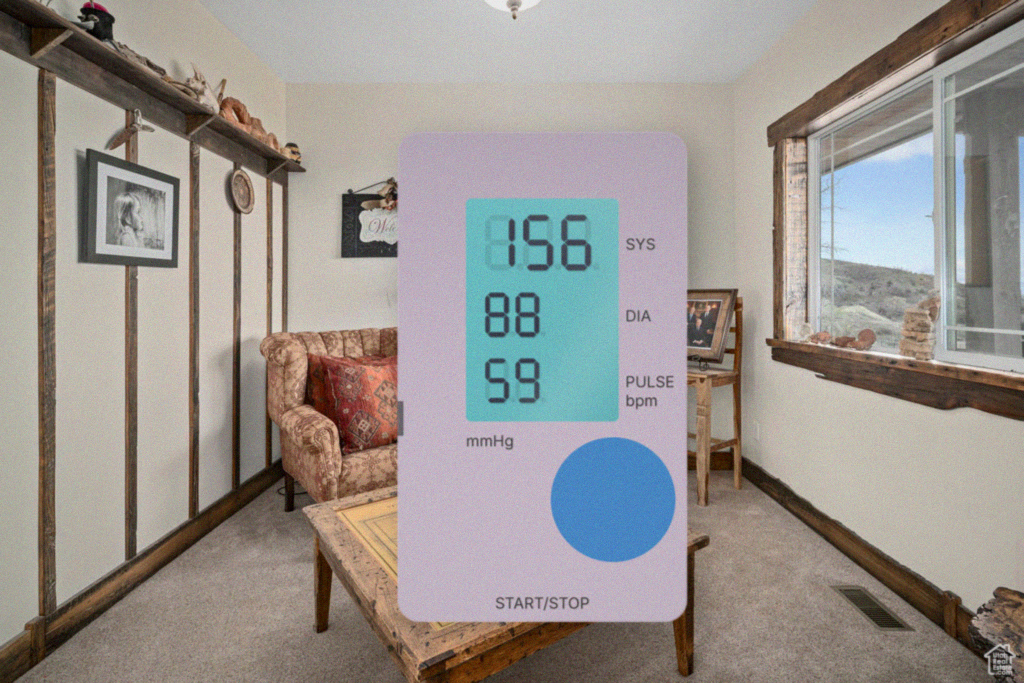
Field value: {"value": 59, "unit": "bpm"}
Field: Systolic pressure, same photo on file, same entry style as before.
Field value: {"value": 156, "unit": "mmHg"}
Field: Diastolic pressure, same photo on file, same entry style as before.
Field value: {"value": 88, "unit": "mmHg"}
